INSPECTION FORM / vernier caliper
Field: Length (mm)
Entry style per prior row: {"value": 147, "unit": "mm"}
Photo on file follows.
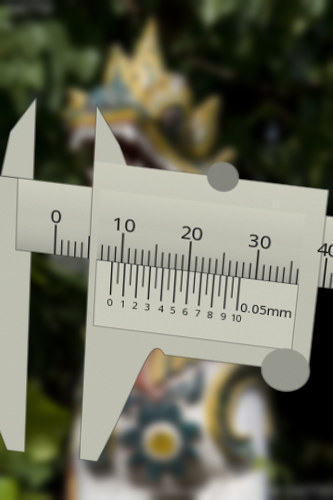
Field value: {"value": 8.6, "unit": "mm"}
